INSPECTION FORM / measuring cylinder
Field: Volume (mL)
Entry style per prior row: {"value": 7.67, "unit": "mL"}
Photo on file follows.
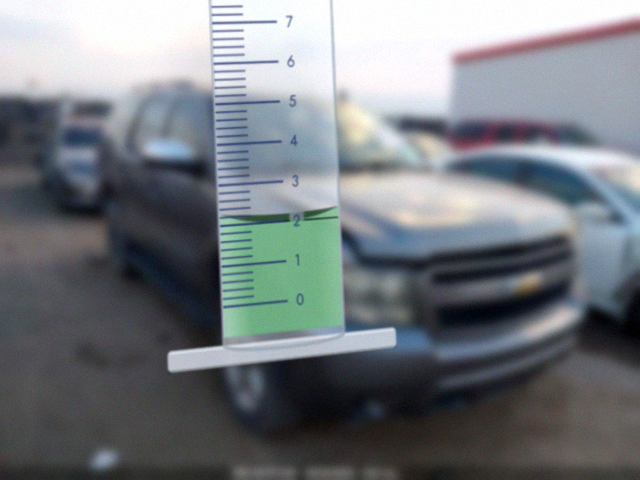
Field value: {"value": 2, "unit": "mL"}
